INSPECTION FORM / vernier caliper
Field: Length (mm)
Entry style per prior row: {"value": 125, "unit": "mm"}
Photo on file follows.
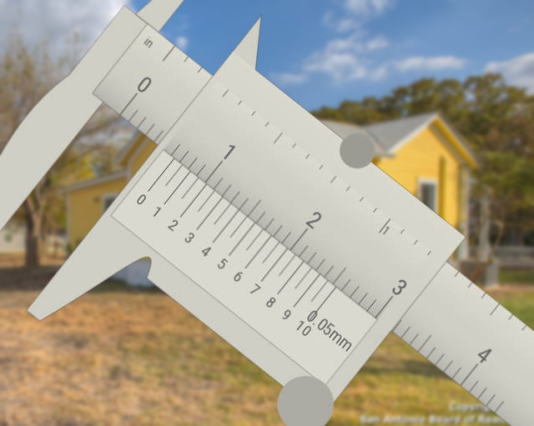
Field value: {"value": 6.4, "unit": "mm"}
